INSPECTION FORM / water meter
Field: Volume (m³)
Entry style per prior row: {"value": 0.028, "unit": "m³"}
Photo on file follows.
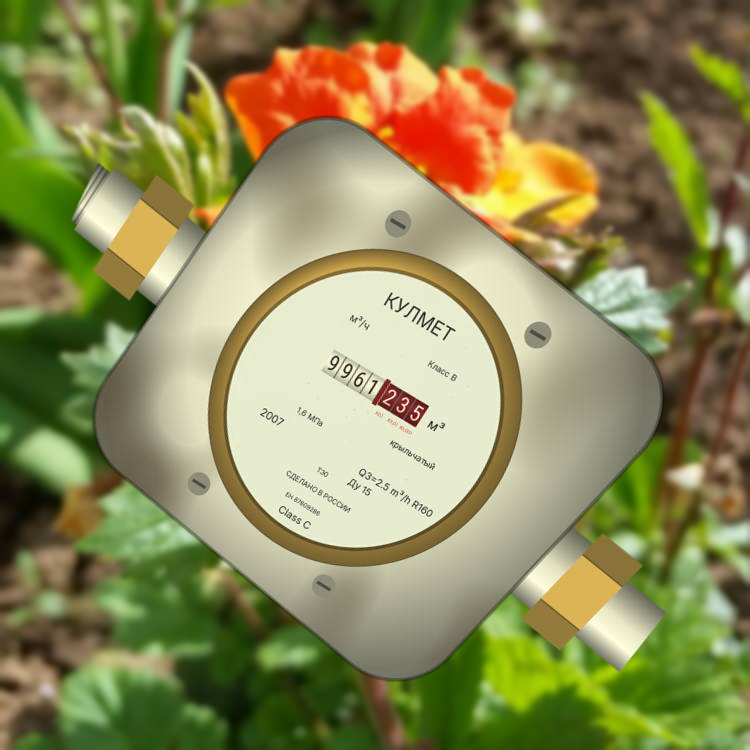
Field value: {"value": 9961.235, "unit": "m³"}
